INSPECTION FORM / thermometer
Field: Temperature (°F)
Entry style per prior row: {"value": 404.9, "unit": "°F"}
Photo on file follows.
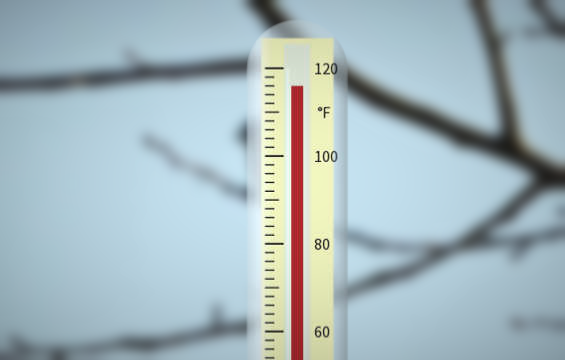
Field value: {"value": 116, "unit": "°F"}
